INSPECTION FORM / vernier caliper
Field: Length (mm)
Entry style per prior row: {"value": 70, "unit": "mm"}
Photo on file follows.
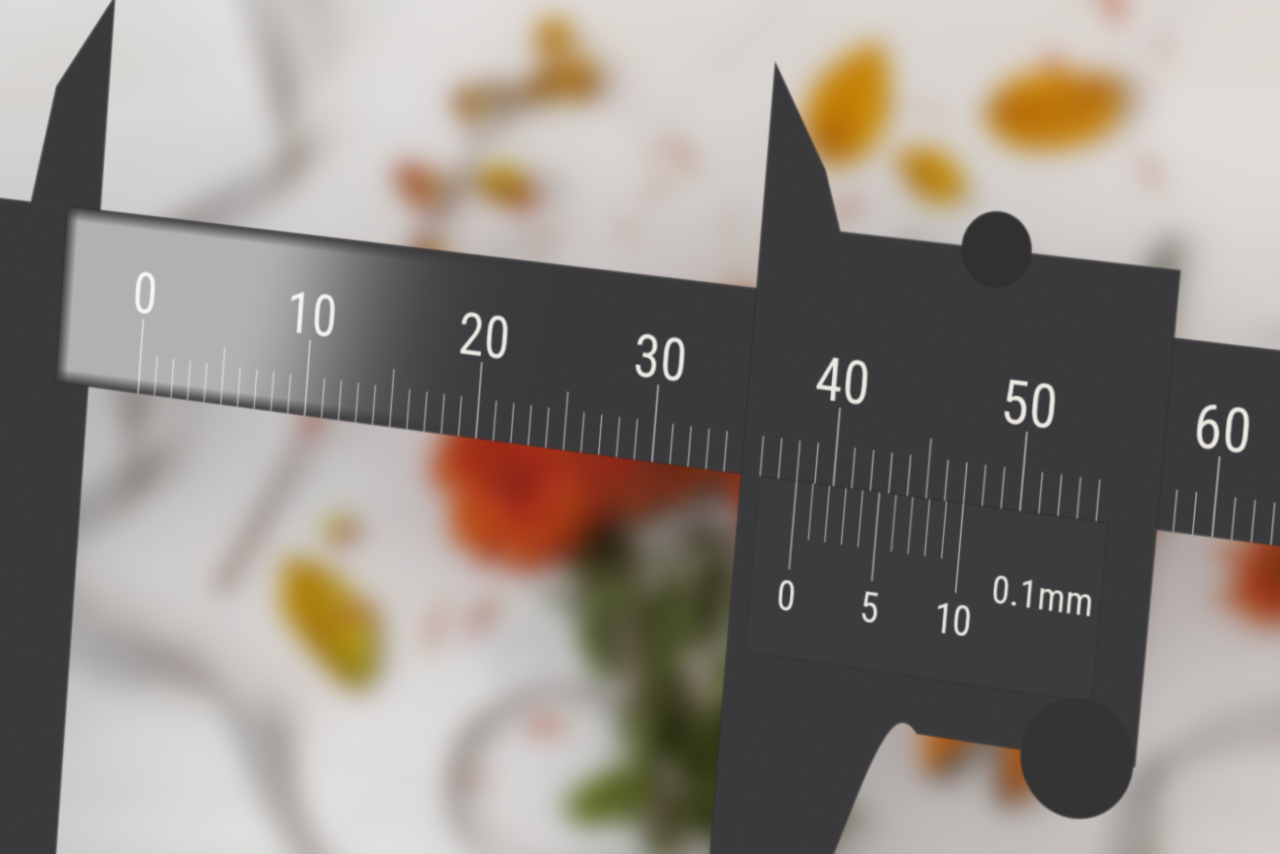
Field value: {"value": 38.0, "unit": "mm"}
